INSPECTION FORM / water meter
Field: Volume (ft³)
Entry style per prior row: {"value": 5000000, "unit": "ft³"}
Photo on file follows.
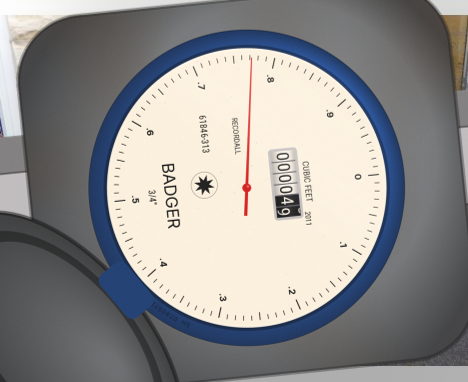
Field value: {"value": 48.77, "unit": "ft³"}
